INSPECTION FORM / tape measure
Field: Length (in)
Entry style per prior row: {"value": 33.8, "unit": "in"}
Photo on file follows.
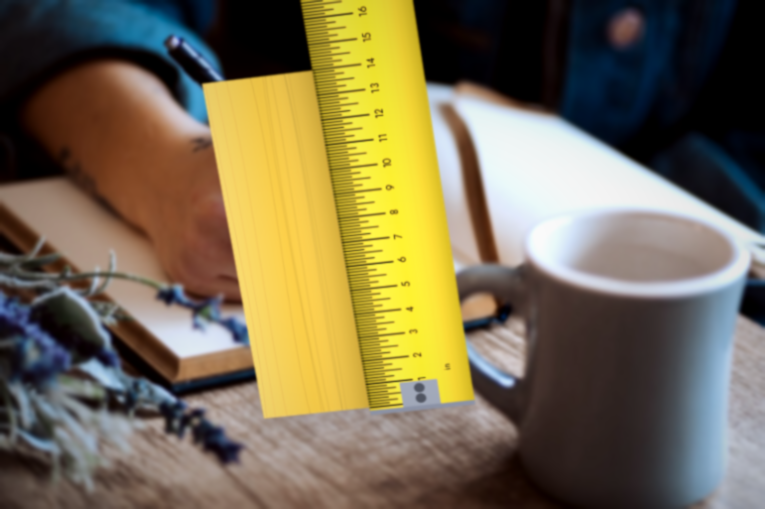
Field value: {"value": 14, "unit": "in"}
